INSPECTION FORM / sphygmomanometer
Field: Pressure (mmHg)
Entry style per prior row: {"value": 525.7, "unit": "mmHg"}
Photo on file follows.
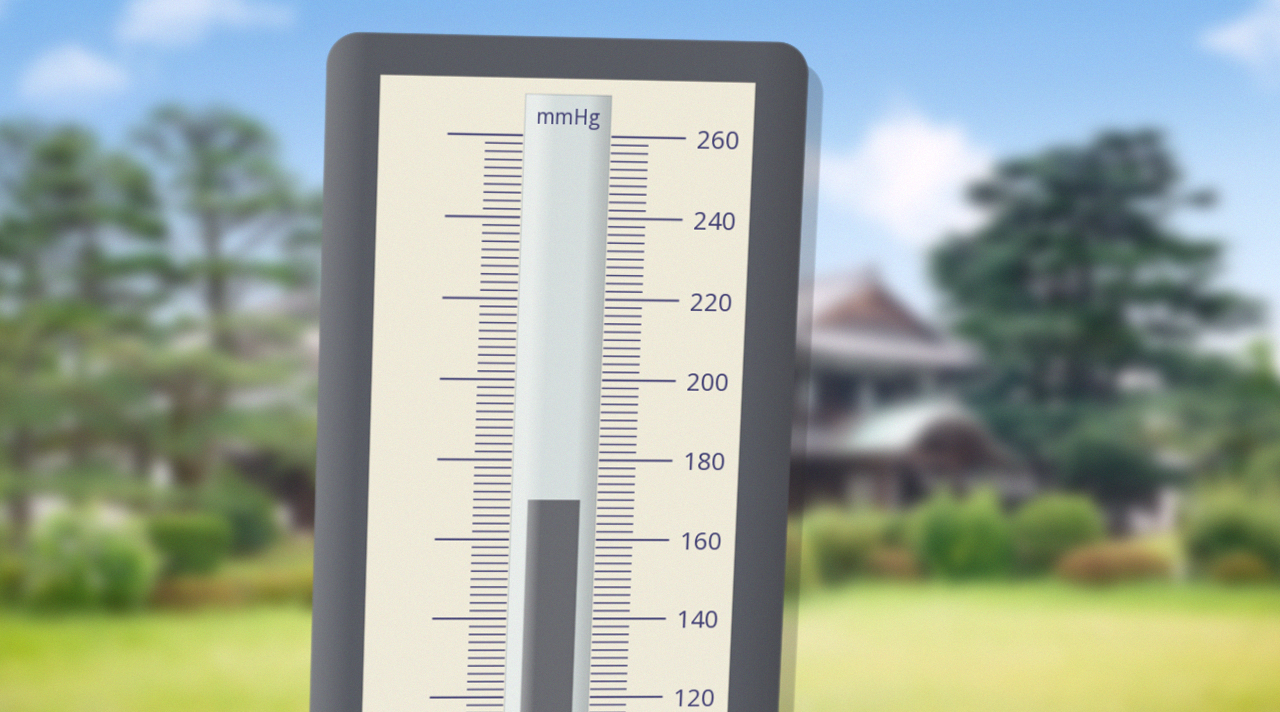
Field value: {"value": 170, "unit": "mmHg"}
